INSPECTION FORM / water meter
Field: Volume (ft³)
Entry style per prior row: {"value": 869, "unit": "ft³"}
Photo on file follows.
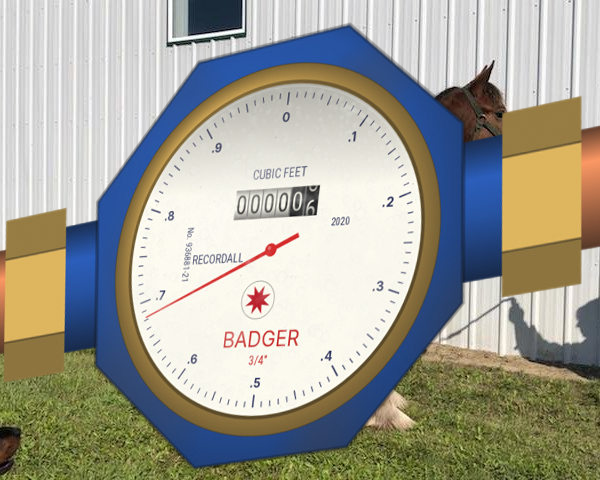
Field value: {"value": 5.68, "unit": "ft³"}
